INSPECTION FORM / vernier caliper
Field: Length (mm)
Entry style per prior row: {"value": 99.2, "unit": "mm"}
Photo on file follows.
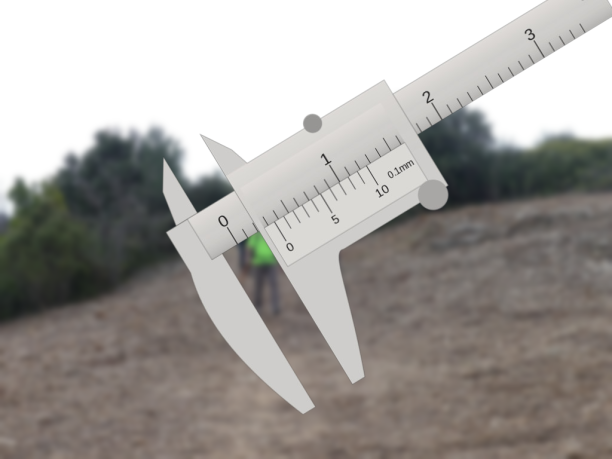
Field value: {"value": 3.6, "unit": "mm"}
